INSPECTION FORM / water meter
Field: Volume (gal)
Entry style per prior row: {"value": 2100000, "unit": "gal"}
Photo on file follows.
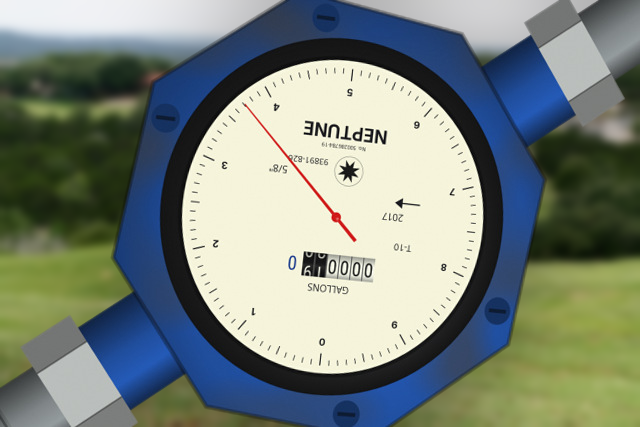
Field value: {"value": 193.7, "unit": "gal"}
